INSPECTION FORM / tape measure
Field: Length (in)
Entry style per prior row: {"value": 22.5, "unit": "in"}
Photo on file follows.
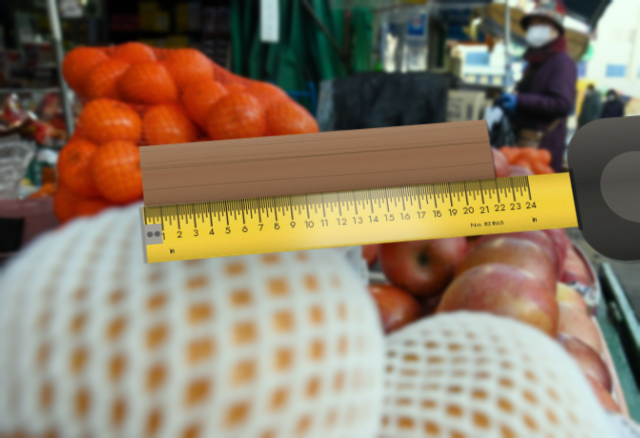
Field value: {"value": 22, "unit": "in"}
